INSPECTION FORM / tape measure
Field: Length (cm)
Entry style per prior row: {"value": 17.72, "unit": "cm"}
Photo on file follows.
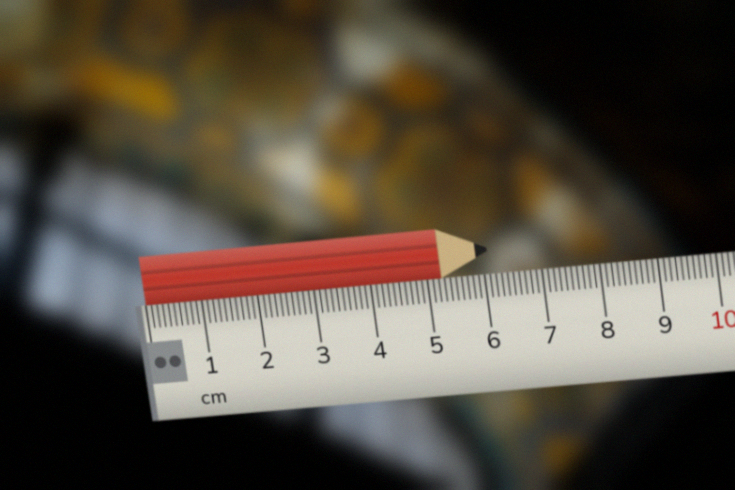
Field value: {"value": 6.1, "unit": "cm"}
